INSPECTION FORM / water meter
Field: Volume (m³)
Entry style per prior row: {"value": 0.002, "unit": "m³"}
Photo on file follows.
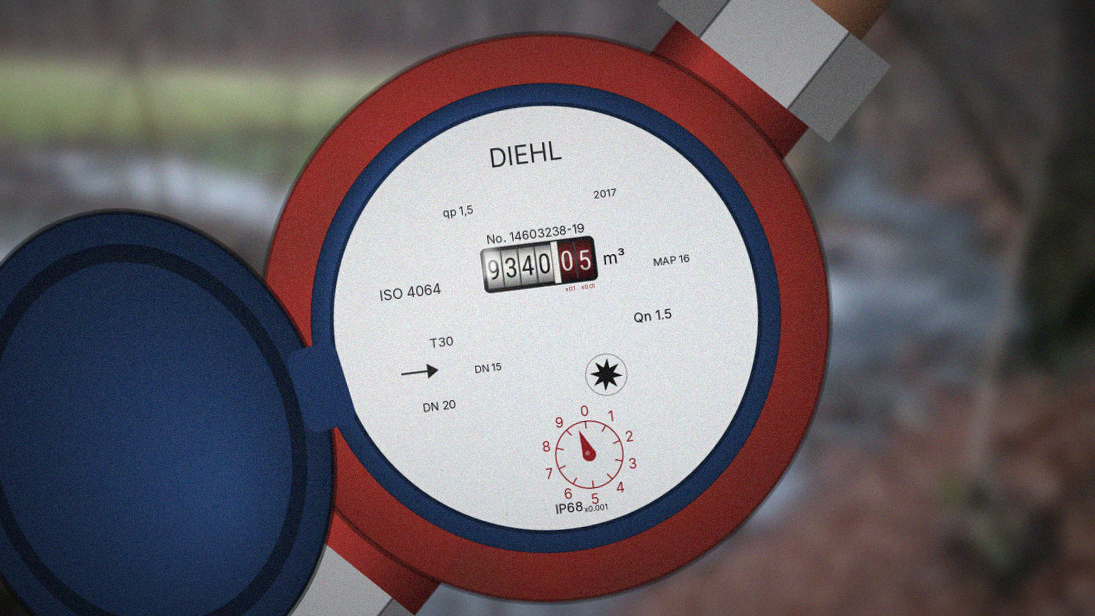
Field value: {"value": 9340.049, "unit": "m³"}
